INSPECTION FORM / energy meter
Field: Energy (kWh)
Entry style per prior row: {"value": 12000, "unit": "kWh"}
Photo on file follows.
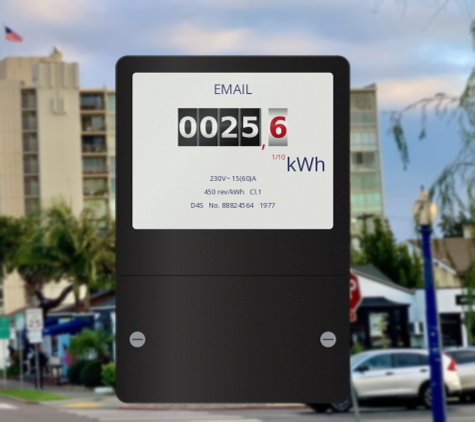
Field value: {"value": 25.6, "unit": "kWh"}
